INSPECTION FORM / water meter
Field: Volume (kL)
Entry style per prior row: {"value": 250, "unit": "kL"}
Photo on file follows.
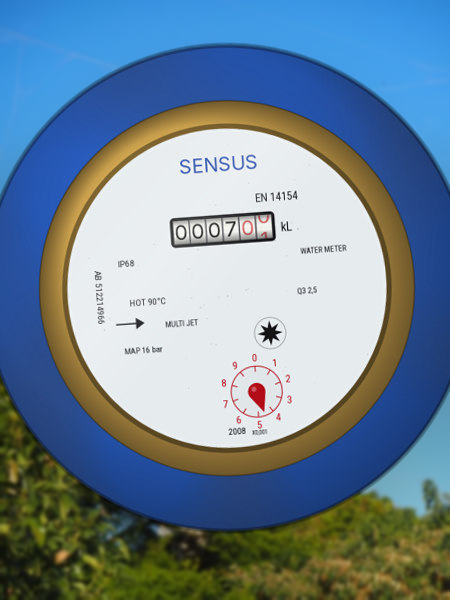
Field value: {"value": 7.004, "unit": "kL"}
